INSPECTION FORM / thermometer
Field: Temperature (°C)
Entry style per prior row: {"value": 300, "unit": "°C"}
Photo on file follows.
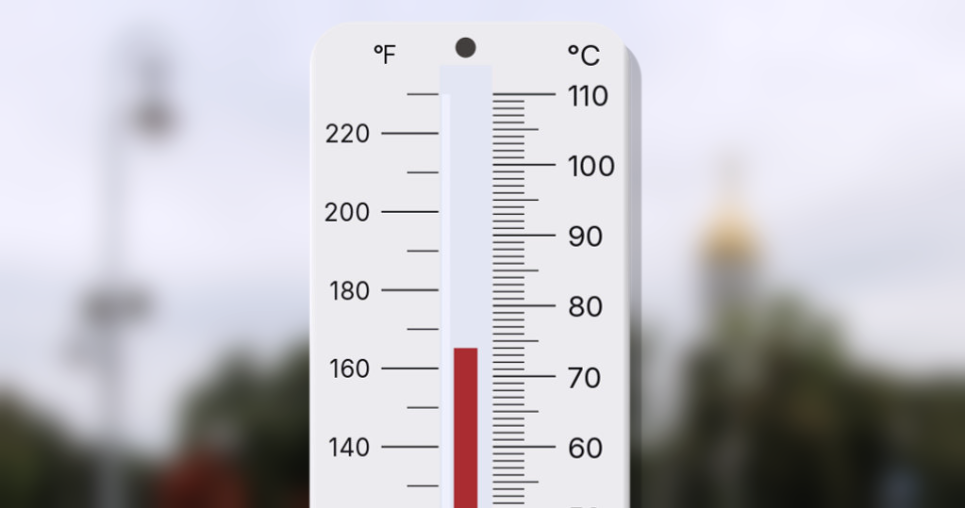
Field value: {"value": 74, "unit": "°C"}
